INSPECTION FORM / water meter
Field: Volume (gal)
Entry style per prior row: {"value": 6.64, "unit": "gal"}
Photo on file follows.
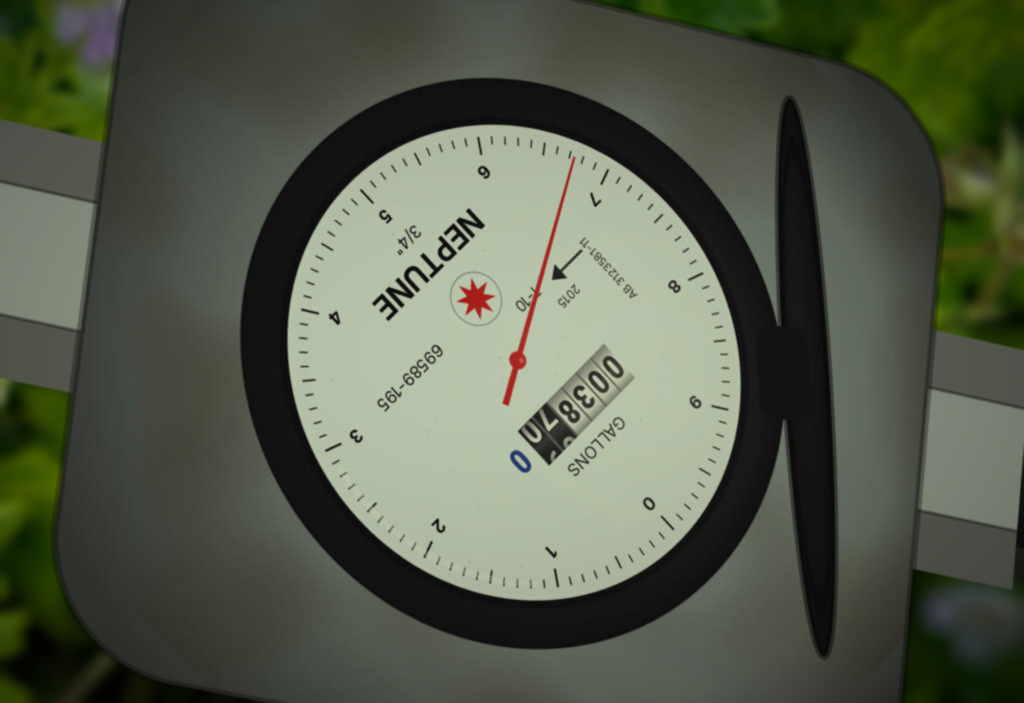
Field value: {"value": 38696.7, "unit": "gal"}
